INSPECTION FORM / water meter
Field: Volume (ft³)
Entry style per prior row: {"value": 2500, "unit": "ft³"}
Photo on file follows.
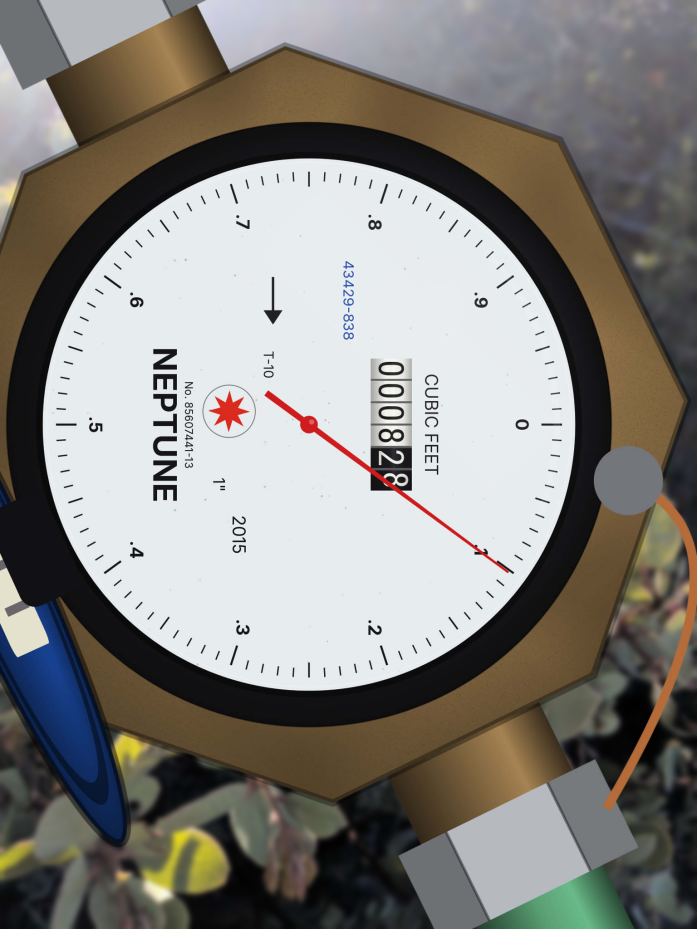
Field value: {"value": 828.10, "unit": "ft³"}
